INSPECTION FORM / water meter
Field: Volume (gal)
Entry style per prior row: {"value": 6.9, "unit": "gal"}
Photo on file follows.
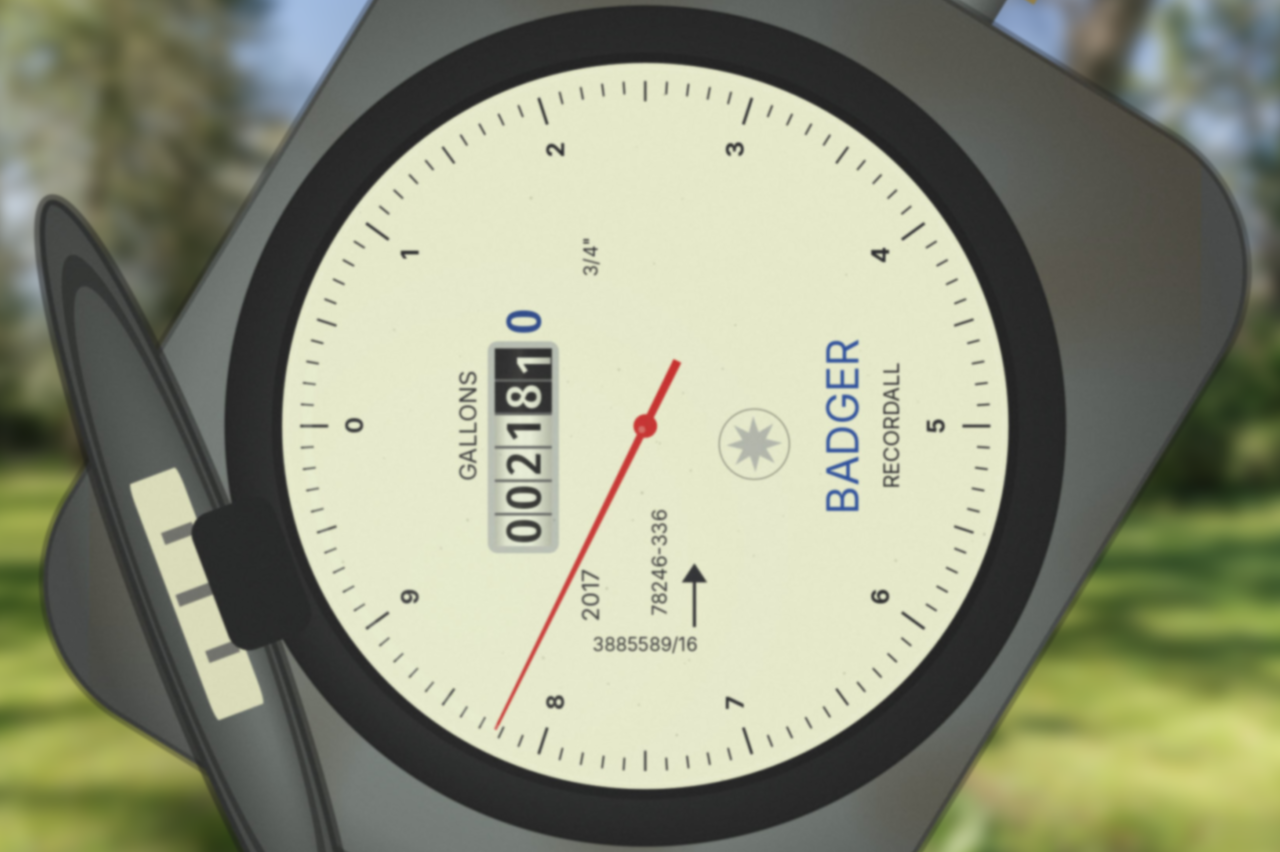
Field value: {"value": 21808.2, "unit": "gal"}
